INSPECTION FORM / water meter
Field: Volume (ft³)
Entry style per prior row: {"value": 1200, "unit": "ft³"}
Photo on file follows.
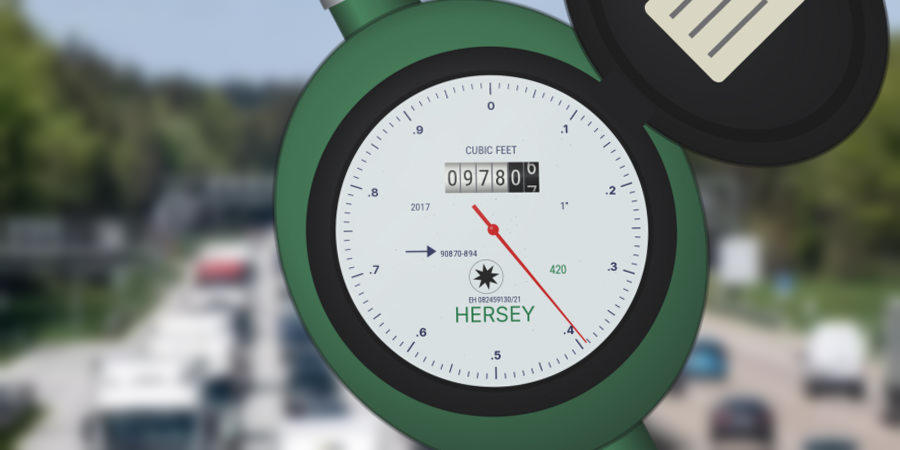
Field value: {"value": 97806.39, "unit": "ft³"}
